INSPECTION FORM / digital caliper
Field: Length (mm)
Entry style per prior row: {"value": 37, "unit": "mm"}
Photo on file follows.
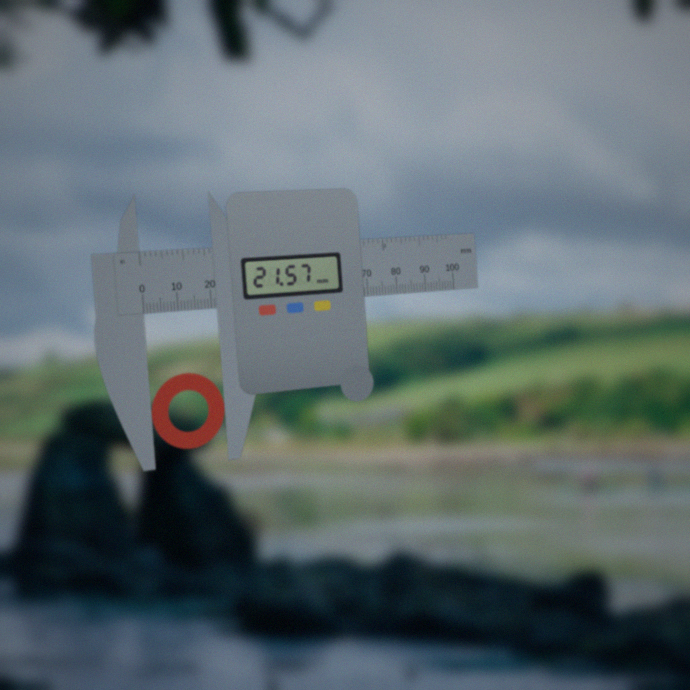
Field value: {"value": 21.57, "unit": "mm"}
